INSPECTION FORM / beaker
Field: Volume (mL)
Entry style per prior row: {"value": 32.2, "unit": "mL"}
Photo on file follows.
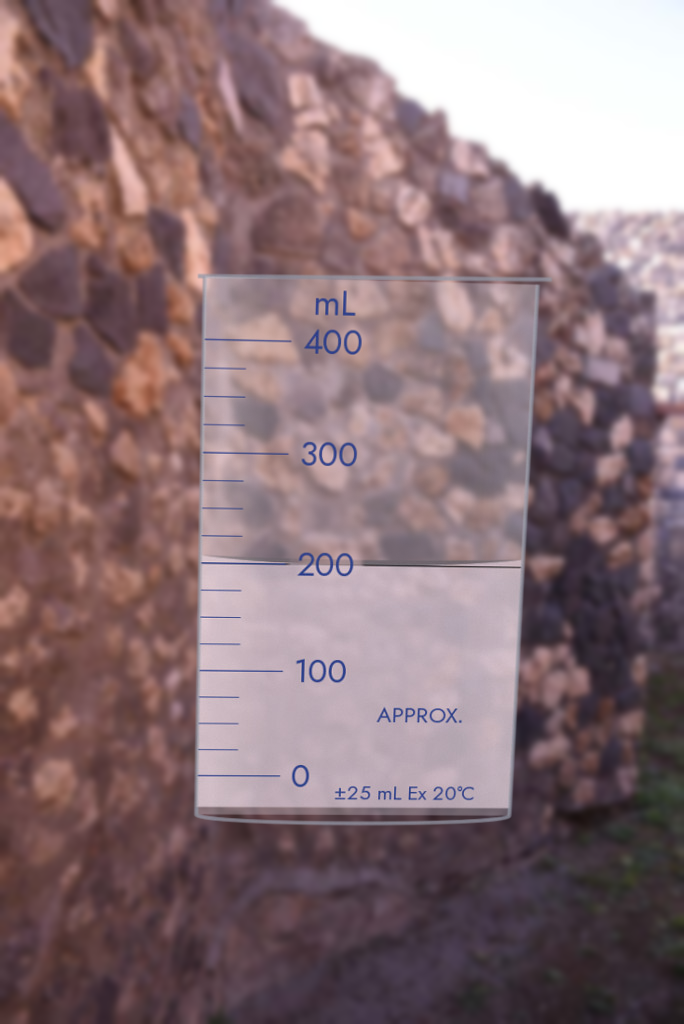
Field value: {"value": 200, "unit": "mL"}
